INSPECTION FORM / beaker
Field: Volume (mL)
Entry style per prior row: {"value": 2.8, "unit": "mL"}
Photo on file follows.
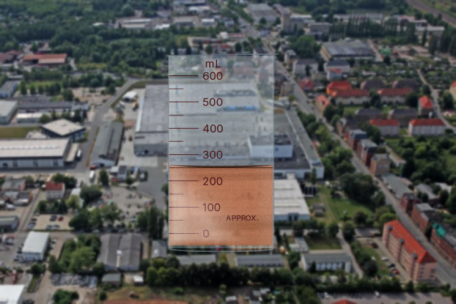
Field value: {"value": 250, "unit": "mL"}
